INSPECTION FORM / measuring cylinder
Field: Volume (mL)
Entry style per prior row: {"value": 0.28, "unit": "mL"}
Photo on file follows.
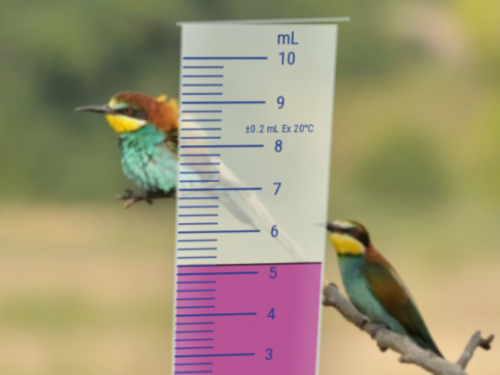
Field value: {"value": 5.2, "unit": "mL"}
